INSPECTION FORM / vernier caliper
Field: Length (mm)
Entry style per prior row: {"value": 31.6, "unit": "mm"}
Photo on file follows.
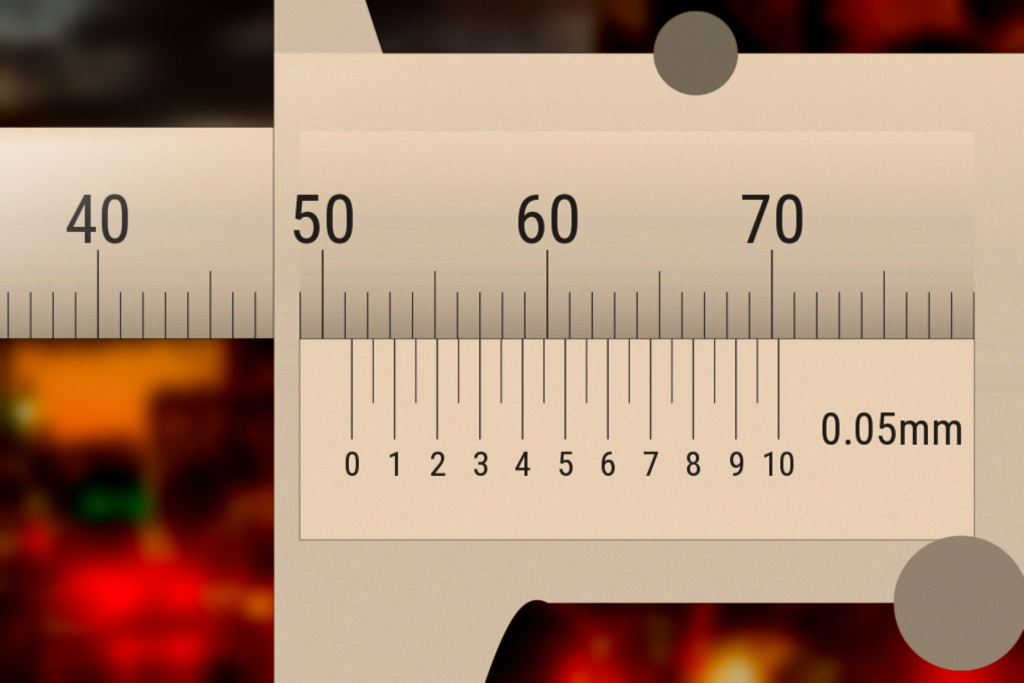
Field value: {"value": 51.3, "unit": "mm"}
